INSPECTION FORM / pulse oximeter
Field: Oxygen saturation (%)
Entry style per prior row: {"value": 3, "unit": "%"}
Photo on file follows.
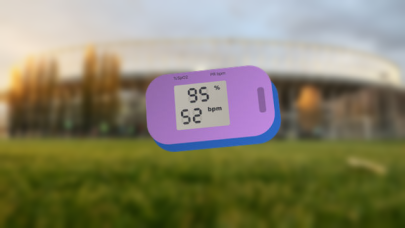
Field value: {"value": 95, "unit": "%"}
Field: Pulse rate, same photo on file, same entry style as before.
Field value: {"value": 52, "unit": "bpm"}
